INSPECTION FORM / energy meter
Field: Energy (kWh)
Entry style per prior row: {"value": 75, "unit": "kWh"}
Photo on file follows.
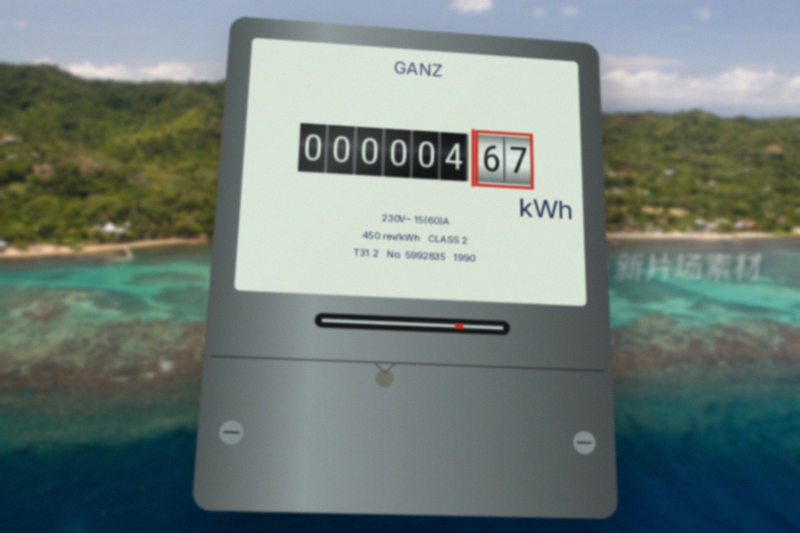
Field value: {"value": 4.67, "unit": "kWh"}
